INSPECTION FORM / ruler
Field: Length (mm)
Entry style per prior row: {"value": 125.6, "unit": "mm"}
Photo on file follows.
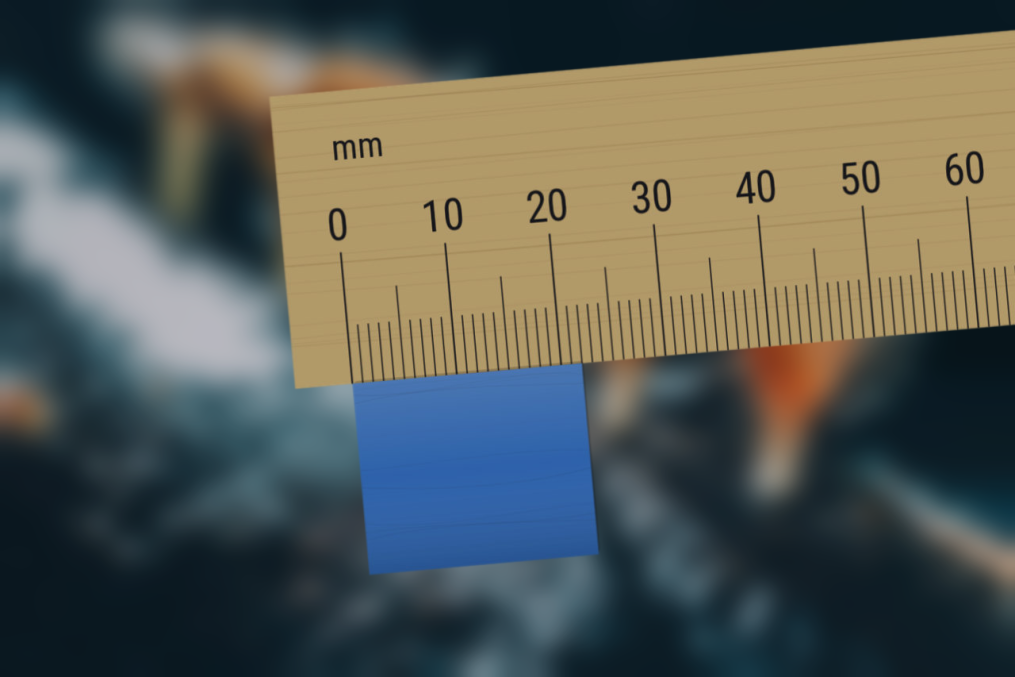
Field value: {"value": 22, "unit": "mm"}
